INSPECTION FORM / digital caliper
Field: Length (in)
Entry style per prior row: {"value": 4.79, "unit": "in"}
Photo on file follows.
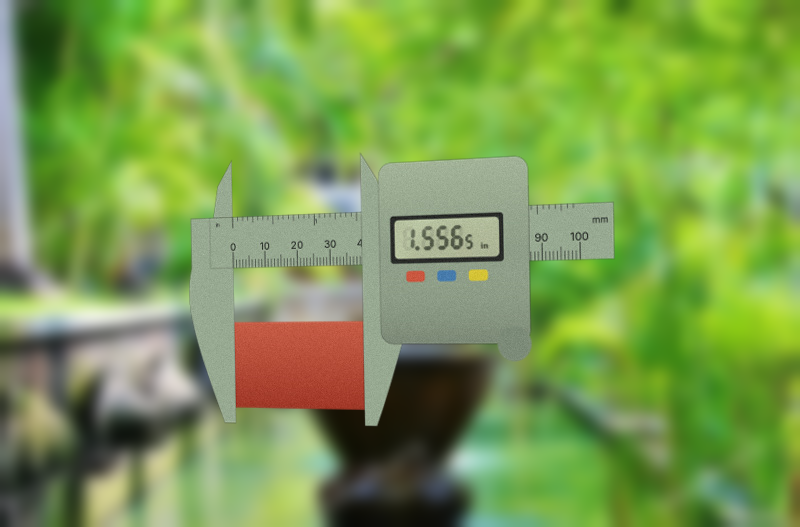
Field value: {"value": 1.5565, "unit": "in"}
